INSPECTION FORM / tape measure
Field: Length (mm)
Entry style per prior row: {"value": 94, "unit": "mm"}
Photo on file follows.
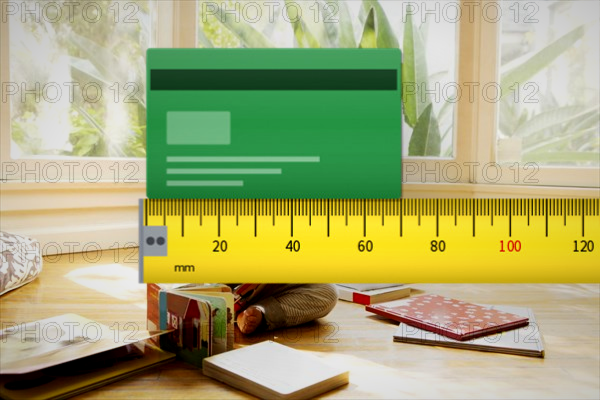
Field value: {"value": 70, "unit": "mm"}
